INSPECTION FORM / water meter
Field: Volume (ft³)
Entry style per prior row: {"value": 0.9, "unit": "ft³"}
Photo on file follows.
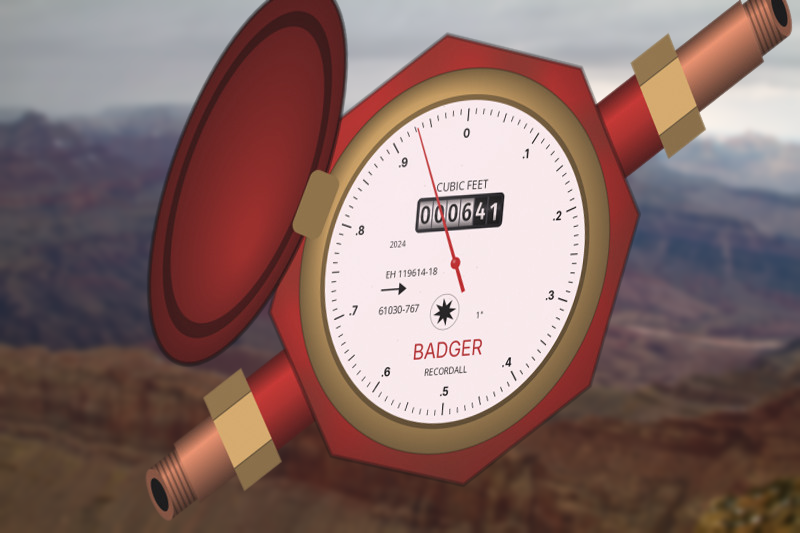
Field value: {"value": 640.93, "unit": "ft³"}
